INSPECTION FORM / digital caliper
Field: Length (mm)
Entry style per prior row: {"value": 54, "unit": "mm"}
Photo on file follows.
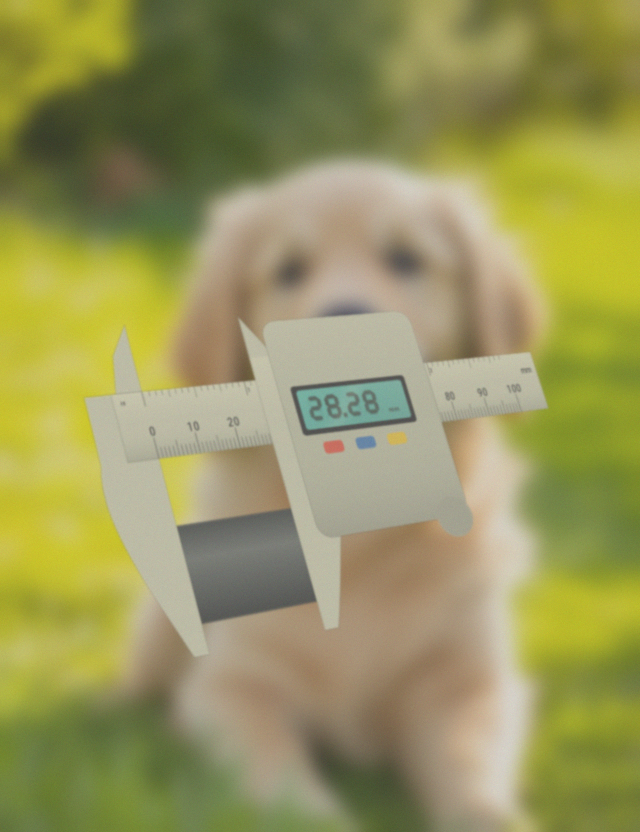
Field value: {"value": 28.28, "unit": "mm"}
